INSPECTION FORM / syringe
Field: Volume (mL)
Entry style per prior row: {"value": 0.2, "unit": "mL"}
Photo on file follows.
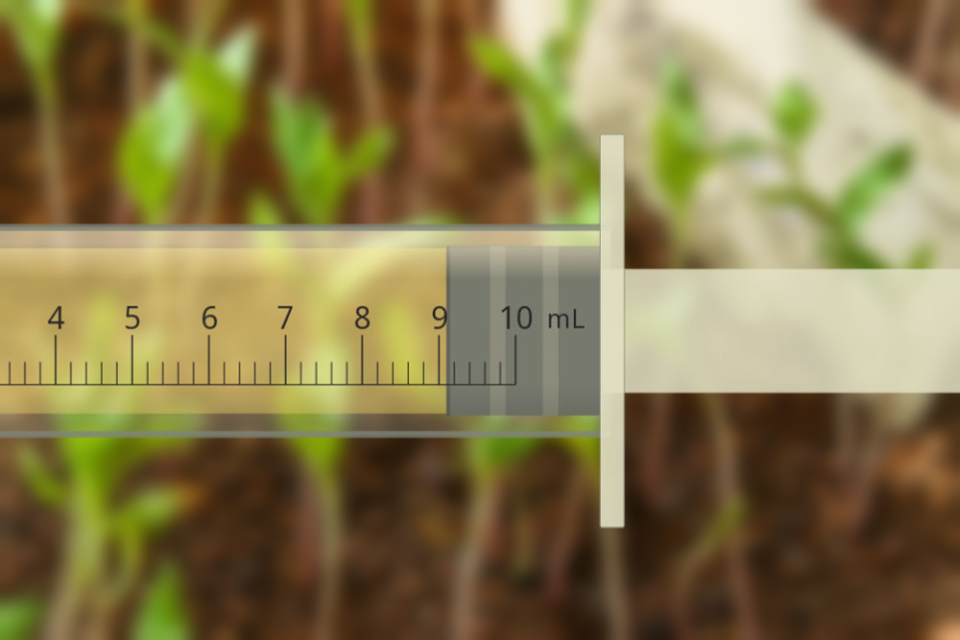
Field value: {"value": 9.1, "unit": "mL"}
